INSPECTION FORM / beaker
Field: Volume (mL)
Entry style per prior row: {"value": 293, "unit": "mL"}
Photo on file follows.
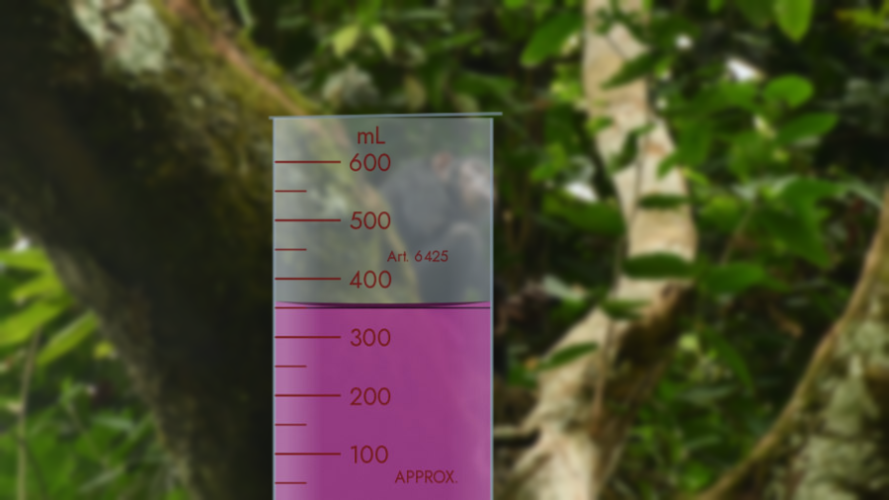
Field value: {"value": 350, "unit": "mL"}
